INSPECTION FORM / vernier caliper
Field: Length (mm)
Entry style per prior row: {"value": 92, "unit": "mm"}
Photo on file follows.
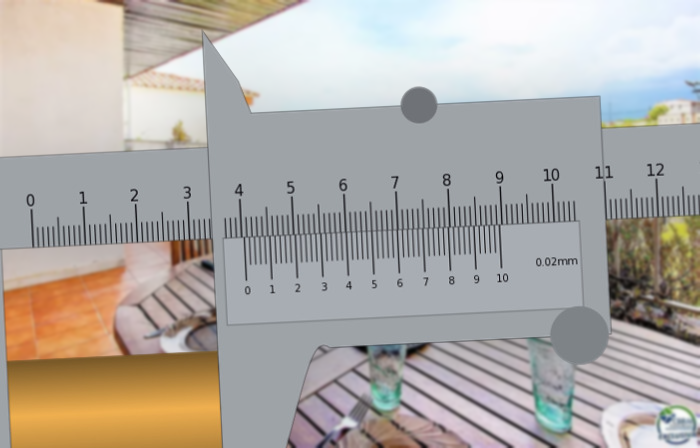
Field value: {"value": 40.5, "unit": "mm"}
